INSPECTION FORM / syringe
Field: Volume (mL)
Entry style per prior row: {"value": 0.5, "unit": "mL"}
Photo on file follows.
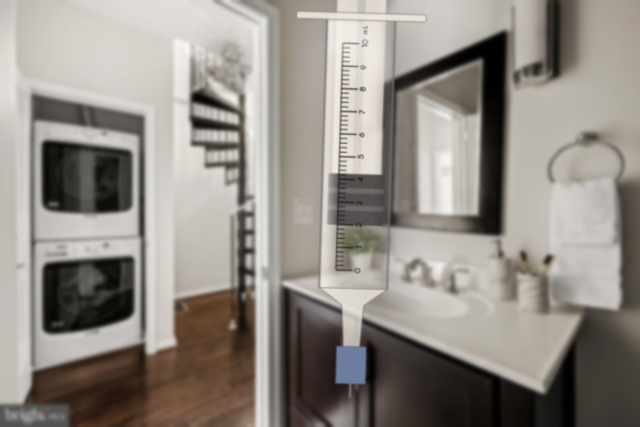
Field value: {"value": 2, "unit": "mL"}
